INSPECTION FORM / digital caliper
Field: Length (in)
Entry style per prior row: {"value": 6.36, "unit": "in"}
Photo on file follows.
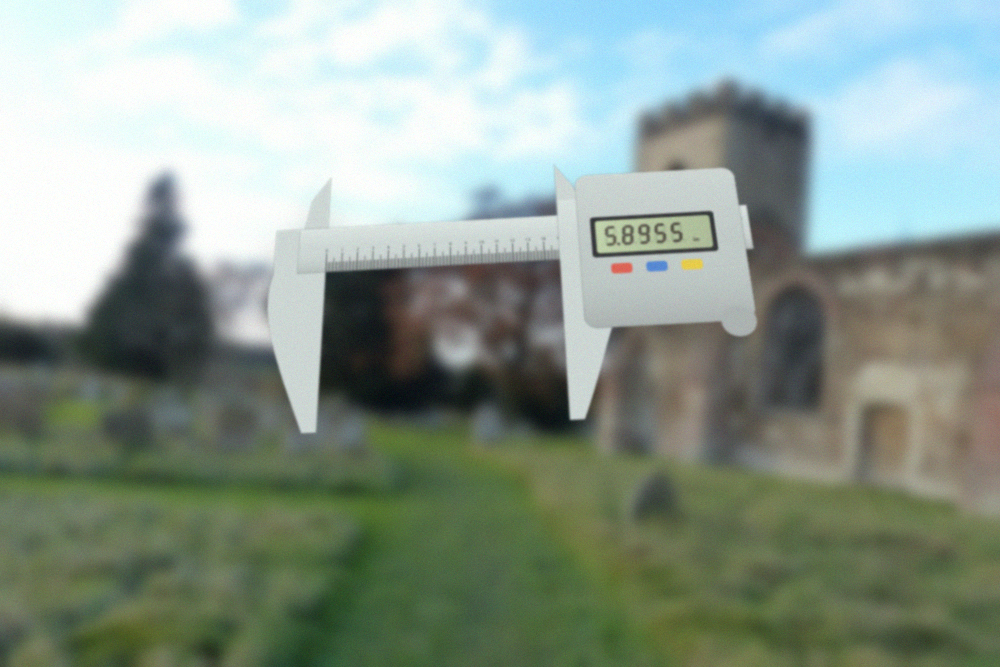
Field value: {"value": 5.8955, "unit": "in"}
